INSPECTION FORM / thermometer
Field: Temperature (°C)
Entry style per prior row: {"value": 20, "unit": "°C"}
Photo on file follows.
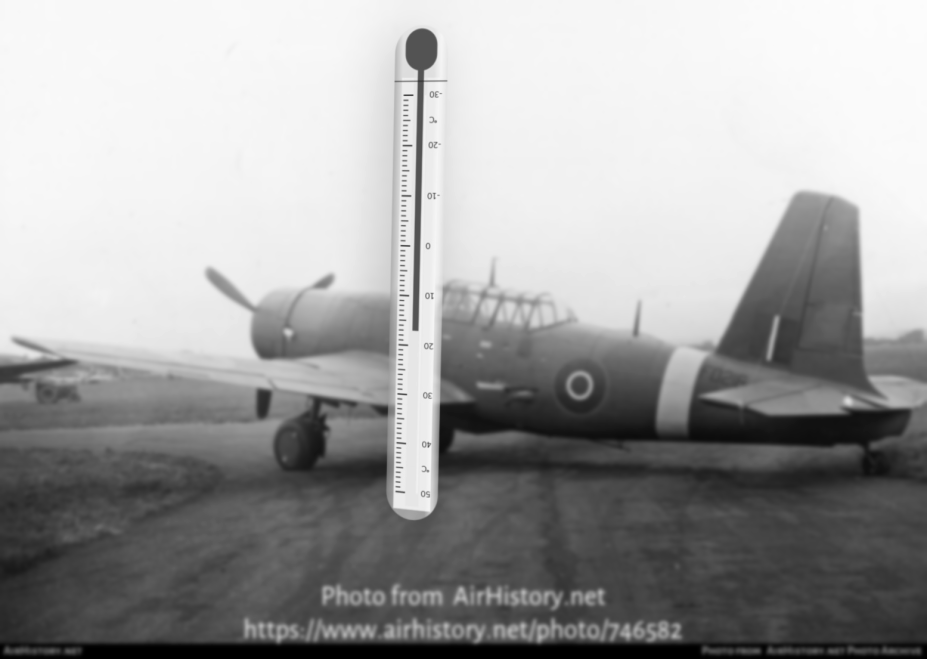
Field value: {"value": 17, "unit": "°C"}
